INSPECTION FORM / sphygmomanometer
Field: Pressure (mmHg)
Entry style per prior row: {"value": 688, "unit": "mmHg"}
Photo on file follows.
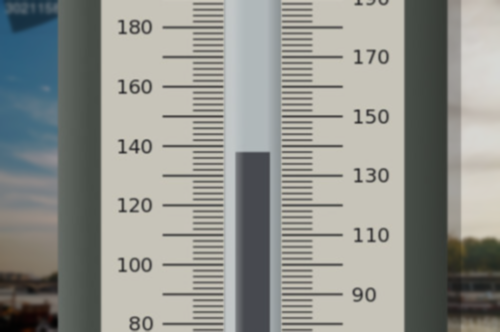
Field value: {"value": 138, "unit": "mmHg"}
